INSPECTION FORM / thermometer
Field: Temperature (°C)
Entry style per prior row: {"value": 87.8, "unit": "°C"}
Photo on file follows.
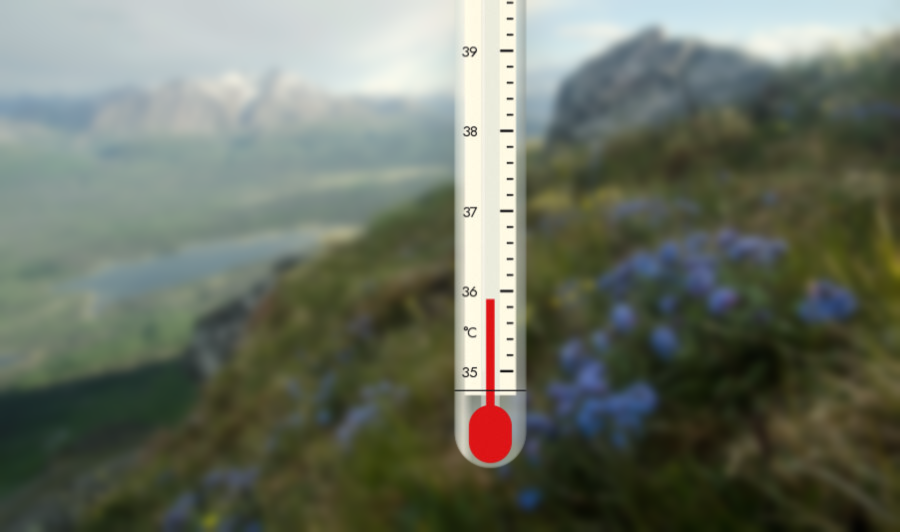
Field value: {"value": 35.9, "unit": "°C"}
